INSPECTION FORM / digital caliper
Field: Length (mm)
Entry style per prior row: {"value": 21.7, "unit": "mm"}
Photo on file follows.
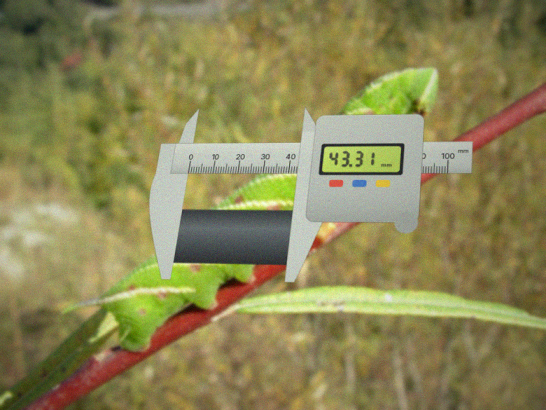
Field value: {"value": 43.31, "unit": "mm"}
